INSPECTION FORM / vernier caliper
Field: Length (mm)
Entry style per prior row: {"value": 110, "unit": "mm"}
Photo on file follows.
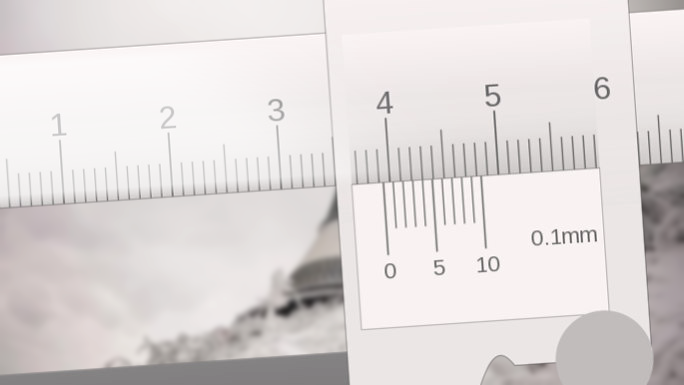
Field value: {"value": 39.4, "unit": "mm"}
